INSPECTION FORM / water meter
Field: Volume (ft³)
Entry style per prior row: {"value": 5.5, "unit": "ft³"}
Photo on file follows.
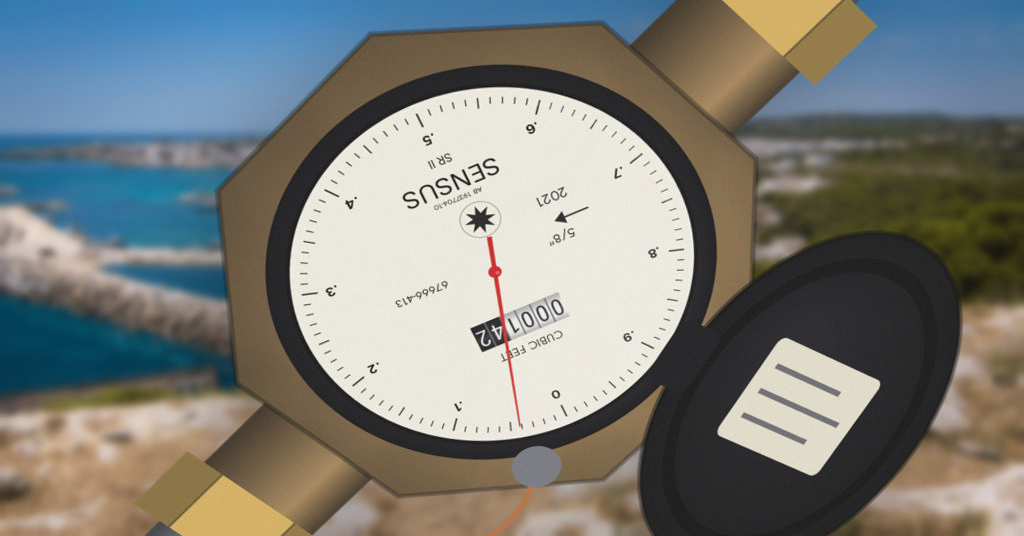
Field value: {"value": 142.04, "unit": "ft³"}
